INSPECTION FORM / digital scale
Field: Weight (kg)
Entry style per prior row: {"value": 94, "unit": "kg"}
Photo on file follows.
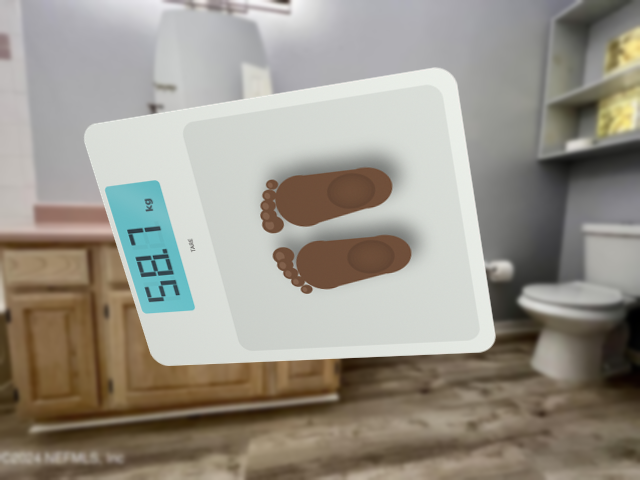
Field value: {"value": 58.7, "unit": "kg"}
